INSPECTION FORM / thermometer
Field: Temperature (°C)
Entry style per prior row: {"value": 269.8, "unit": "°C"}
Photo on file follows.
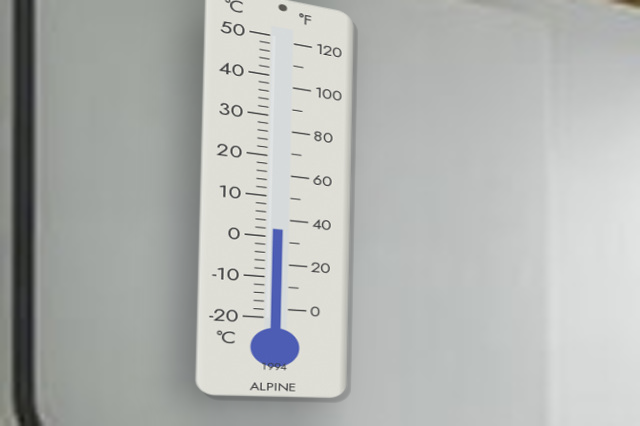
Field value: {"value": 2, "unit": "°C"}
